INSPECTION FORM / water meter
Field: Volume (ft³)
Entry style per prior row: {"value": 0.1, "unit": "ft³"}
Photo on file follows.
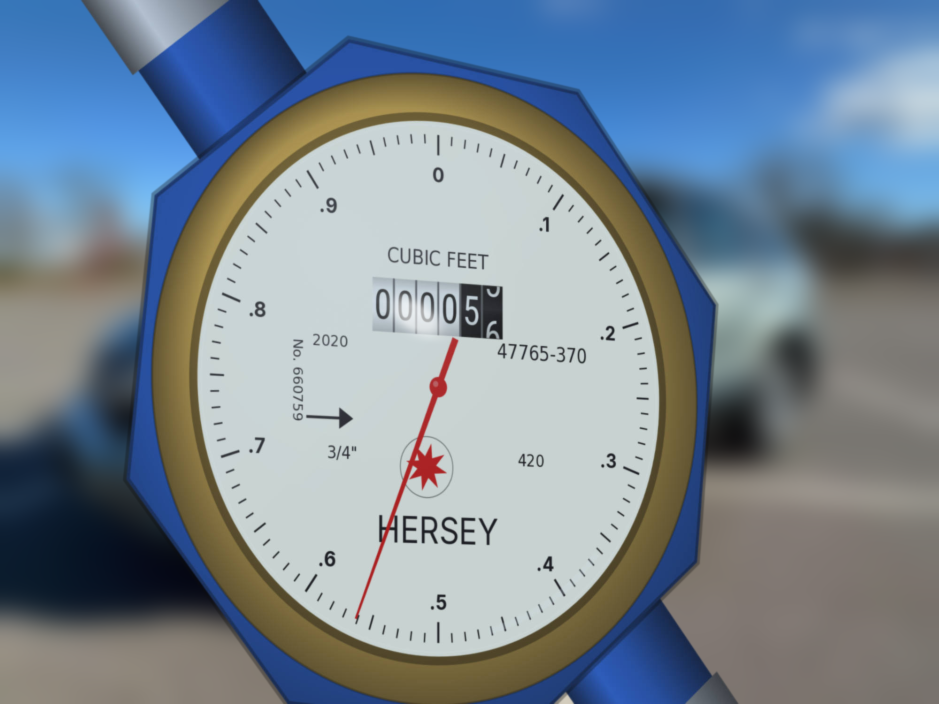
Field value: {"value": 55.56, "unit": "ft³"}
